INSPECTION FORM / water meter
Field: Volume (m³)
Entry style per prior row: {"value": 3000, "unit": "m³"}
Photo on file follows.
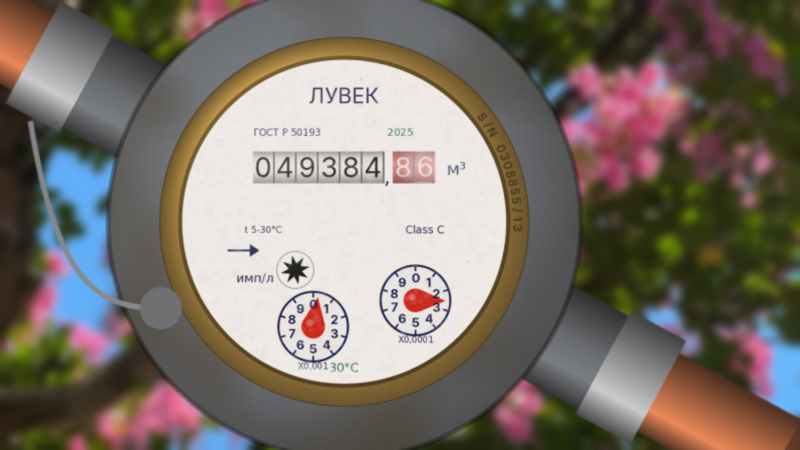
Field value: {"value": 49384.8602, "unit": "m³"}
